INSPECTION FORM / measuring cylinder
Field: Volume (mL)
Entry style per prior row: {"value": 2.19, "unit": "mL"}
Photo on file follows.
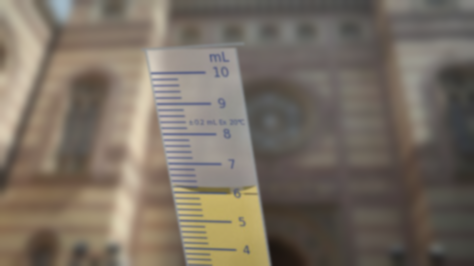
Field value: {"value": 6, "unit": "mL"}
